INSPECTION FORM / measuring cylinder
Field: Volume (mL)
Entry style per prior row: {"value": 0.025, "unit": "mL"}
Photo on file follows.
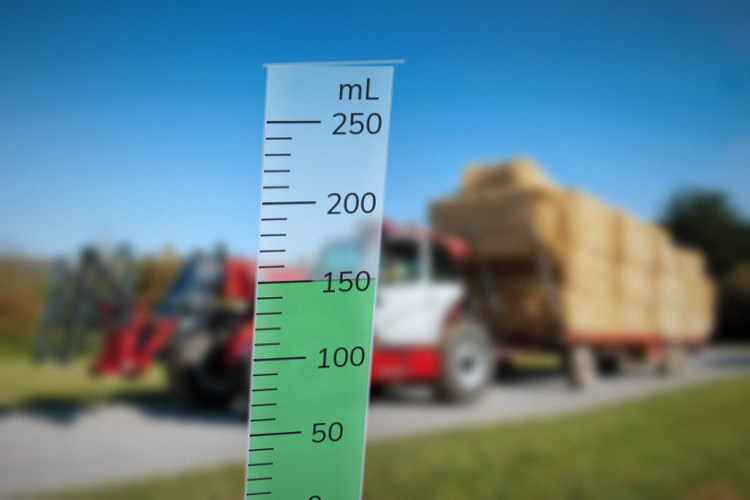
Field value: {"value": 150, "unit": "mL"}
